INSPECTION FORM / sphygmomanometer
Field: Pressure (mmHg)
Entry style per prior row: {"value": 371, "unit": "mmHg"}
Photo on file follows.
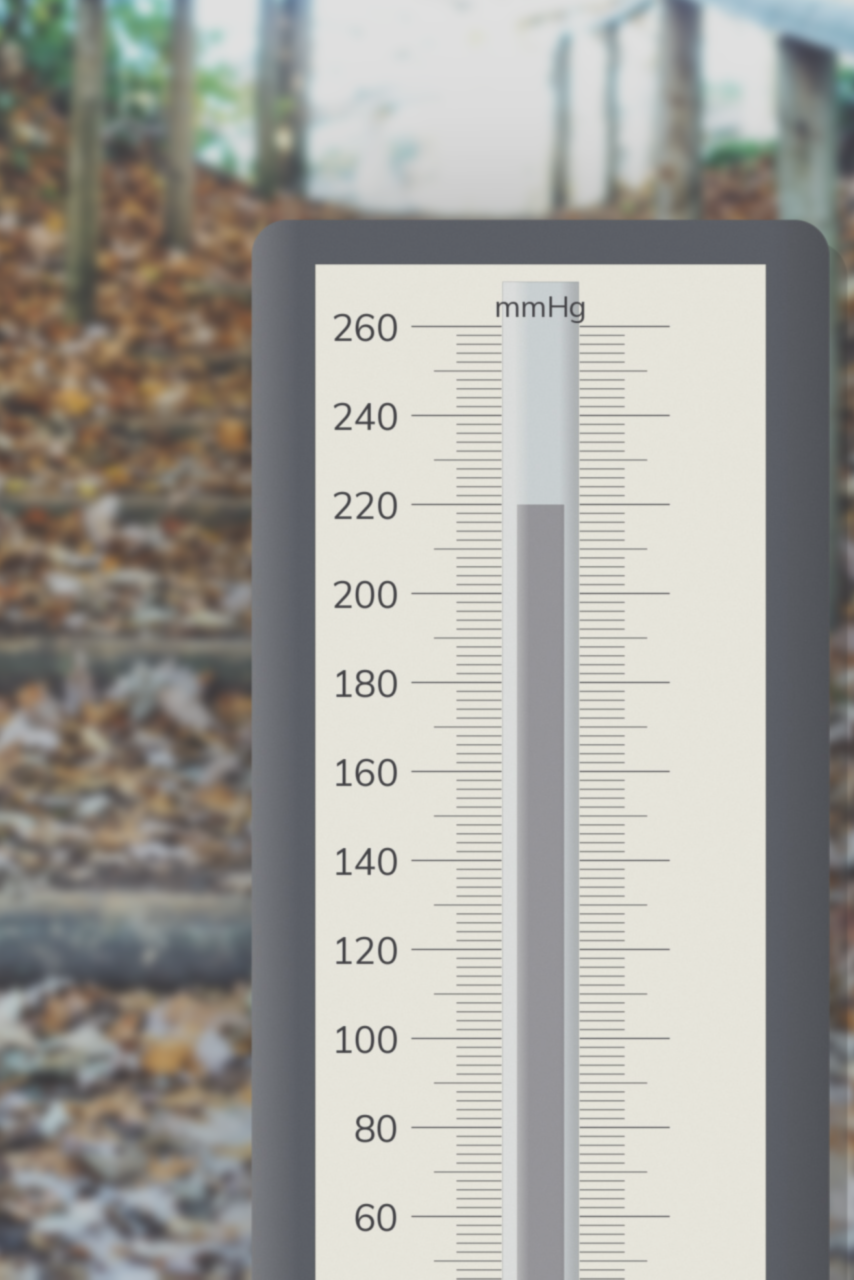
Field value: {"value": 220, "unit": "mmHg"}
